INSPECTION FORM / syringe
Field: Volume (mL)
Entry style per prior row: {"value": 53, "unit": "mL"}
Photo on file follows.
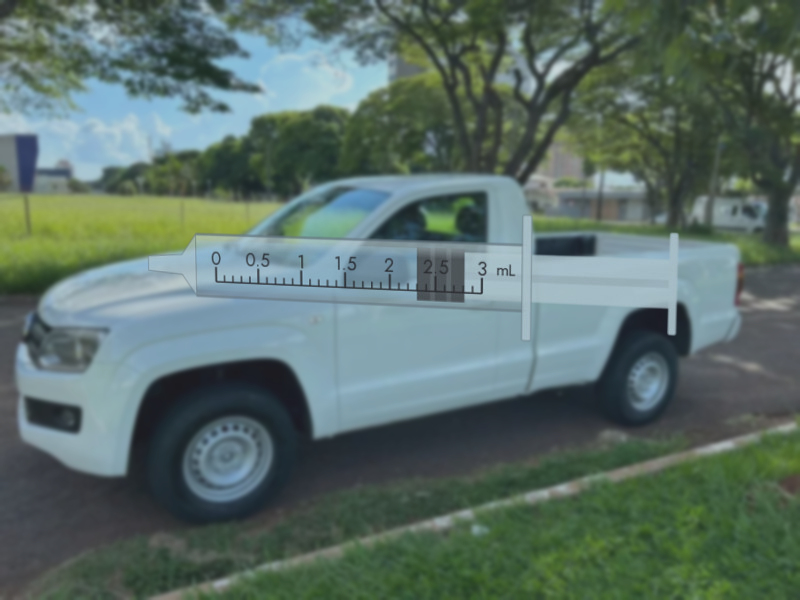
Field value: {"value": 2.3, "unit": "mL"}
